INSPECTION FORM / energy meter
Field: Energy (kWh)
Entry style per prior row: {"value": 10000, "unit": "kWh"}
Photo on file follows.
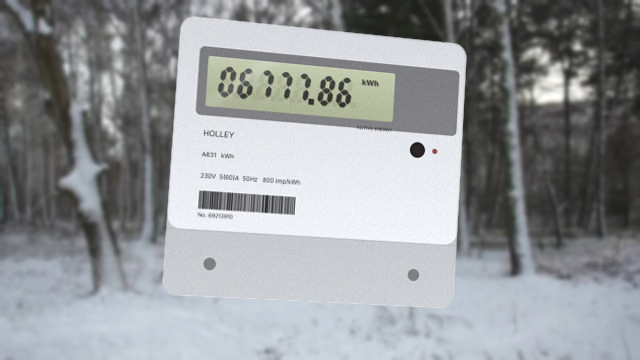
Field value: {"value": 6777.86, "unit": "kWh"}
